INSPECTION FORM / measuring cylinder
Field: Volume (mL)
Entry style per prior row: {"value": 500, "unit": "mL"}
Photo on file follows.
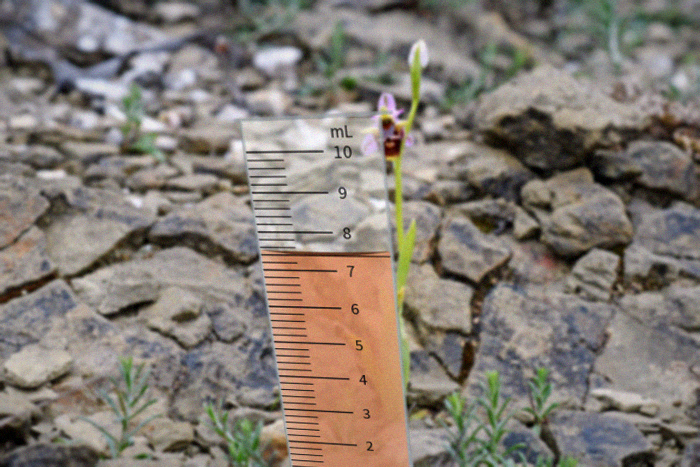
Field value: {"value": 7.4, "unit": "mL"}
